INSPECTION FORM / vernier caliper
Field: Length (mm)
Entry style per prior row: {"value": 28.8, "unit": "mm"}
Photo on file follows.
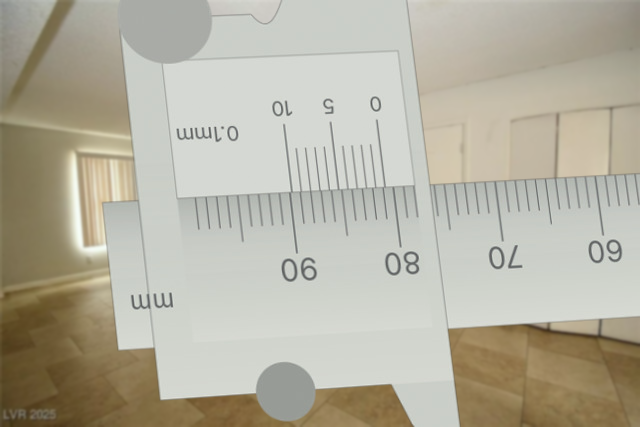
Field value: {"value": 80.8, "unit": "mm"}
